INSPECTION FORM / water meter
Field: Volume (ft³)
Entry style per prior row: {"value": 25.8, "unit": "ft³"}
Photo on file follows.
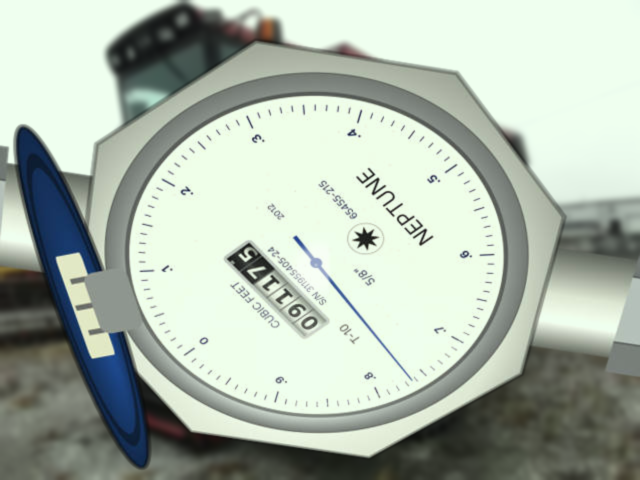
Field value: {"value": 91174.76, "unit": "ft³"}
